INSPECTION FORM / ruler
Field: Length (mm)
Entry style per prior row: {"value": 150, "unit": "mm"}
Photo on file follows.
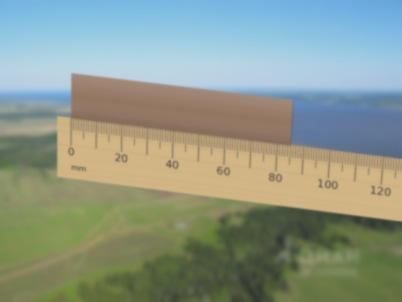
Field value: {"value": 85, "unit": "mm"}
